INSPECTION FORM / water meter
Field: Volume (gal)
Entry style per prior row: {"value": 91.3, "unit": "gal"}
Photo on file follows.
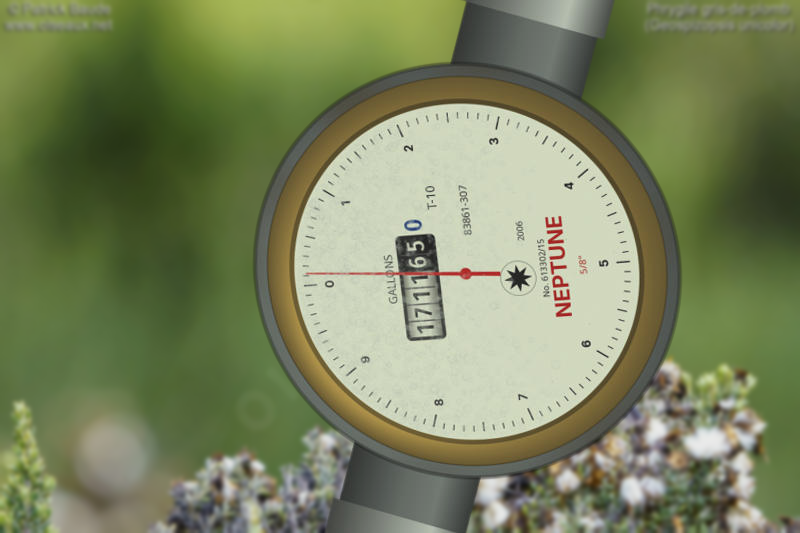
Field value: {"value": 1711650.1, "unit": "gal"}
